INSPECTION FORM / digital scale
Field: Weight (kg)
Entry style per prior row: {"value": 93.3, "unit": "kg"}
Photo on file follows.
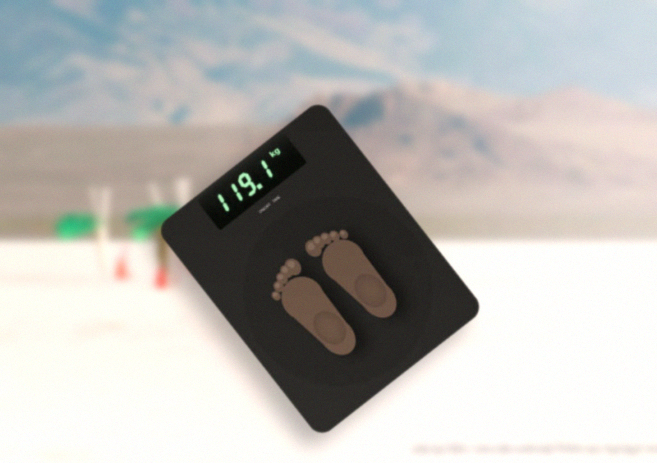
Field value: {"value": 119.1, "unit": "kg"}
